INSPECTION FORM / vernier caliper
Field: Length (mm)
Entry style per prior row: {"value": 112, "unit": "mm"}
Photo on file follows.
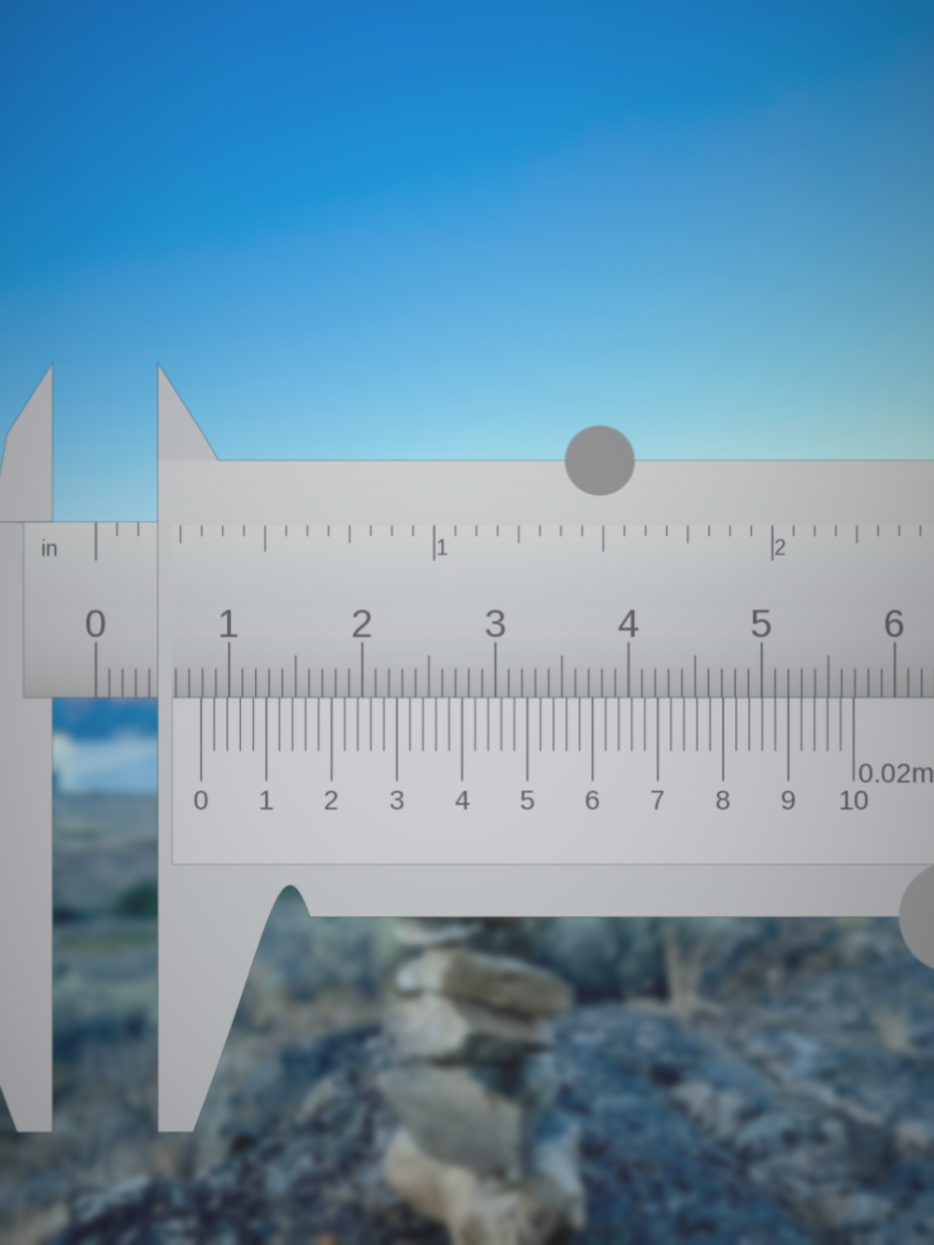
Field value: {"value": 7.9, "unit": "mm"}
